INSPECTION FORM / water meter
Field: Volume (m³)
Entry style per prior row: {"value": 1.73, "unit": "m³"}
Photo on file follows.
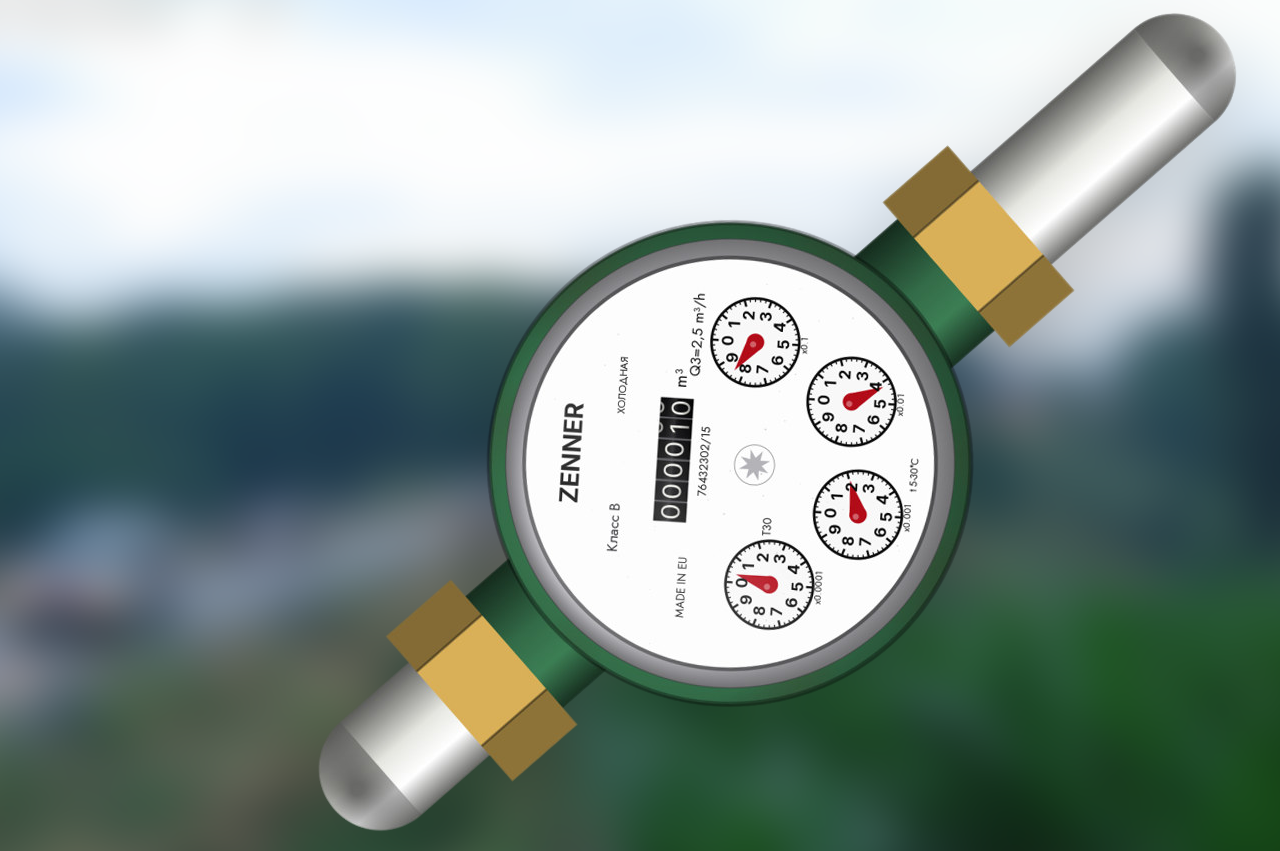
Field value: {"value": 9.8420, "unit": "m³"}
